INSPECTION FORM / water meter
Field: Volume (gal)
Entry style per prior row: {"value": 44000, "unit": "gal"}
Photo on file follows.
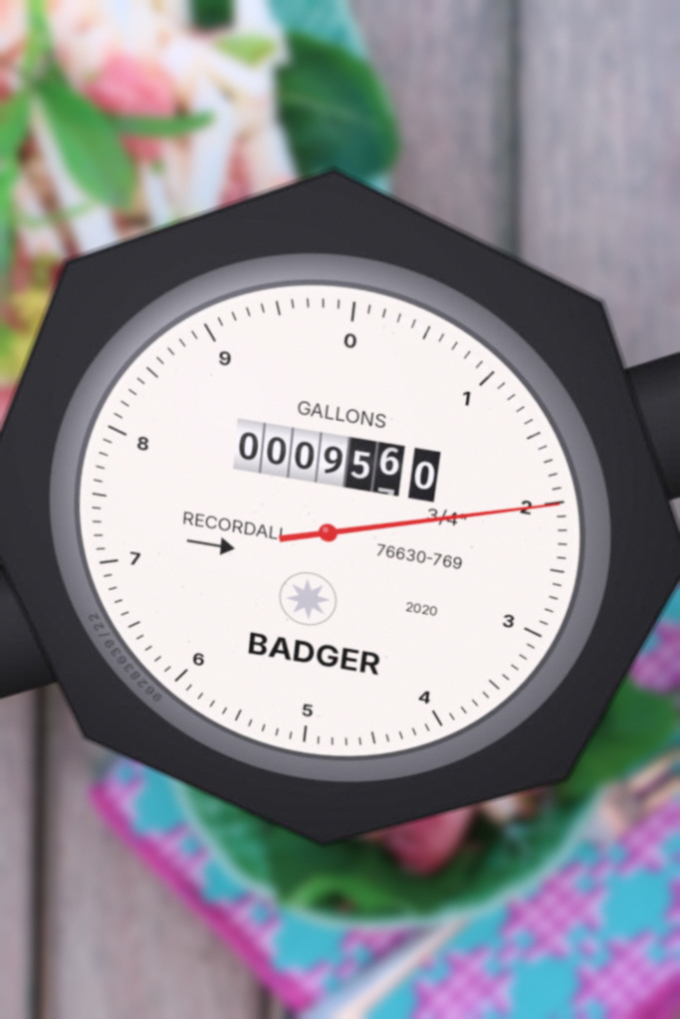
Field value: {"value": 9562.0, "unit": "gal"}
